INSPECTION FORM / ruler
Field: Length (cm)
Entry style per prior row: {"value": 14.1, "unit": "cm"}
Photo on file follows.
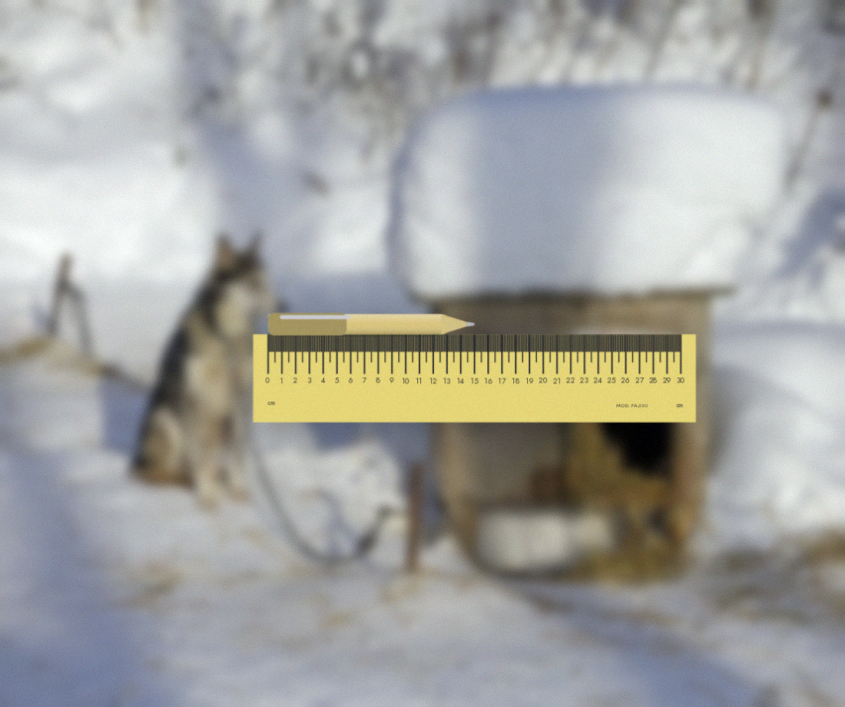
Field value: {"value": 15, "unit": "cm"}
